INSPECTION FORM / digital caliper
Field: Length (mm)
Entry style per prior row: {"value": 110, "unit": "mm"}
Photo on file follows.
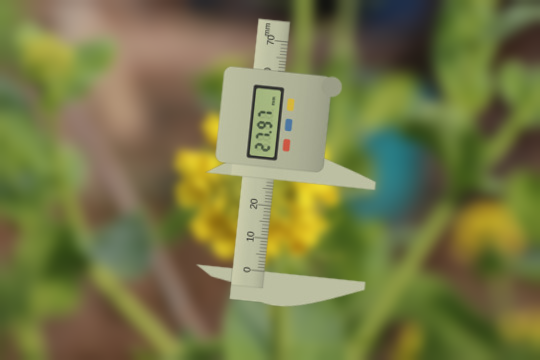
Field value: {"value": 27.97, "unit": "mm"}
